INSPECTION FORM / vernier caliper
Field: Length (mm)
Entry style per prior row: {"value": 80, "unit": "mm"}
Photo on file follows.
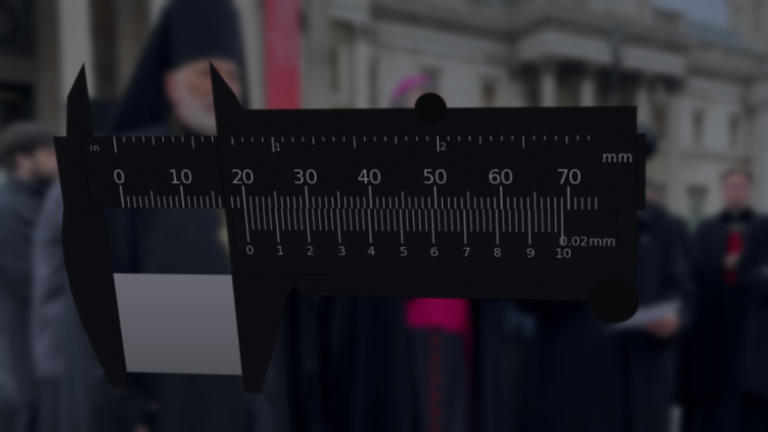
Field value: {"value": 20.0, "unit": "mm"}
